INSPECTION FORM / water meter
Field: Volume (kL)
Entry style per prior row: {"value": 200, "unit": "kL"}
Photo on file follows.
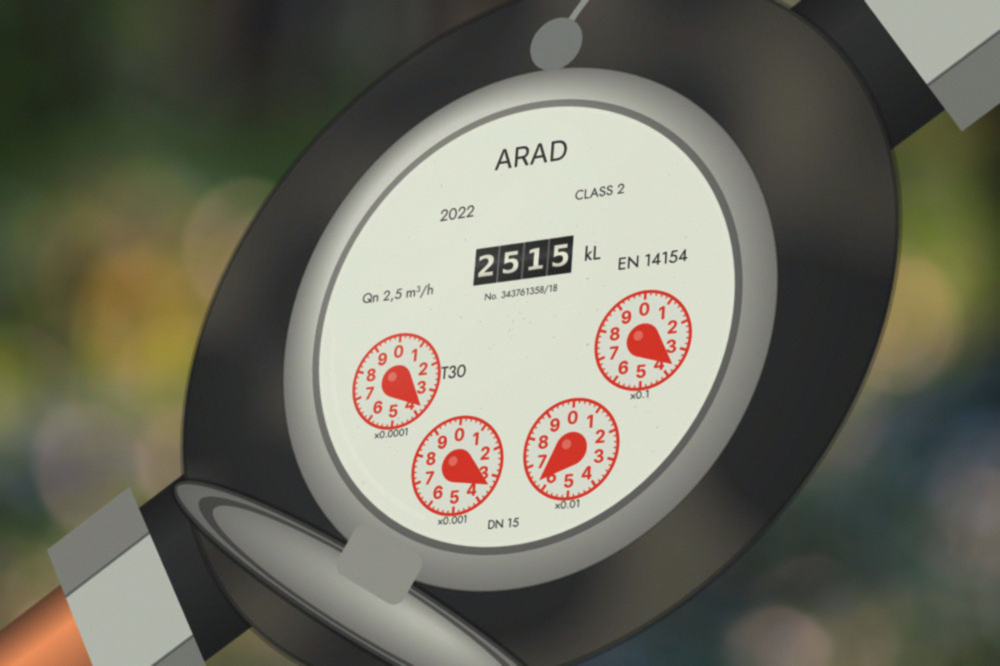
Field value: {"value": 2515.3633, "unit": "kL"}
